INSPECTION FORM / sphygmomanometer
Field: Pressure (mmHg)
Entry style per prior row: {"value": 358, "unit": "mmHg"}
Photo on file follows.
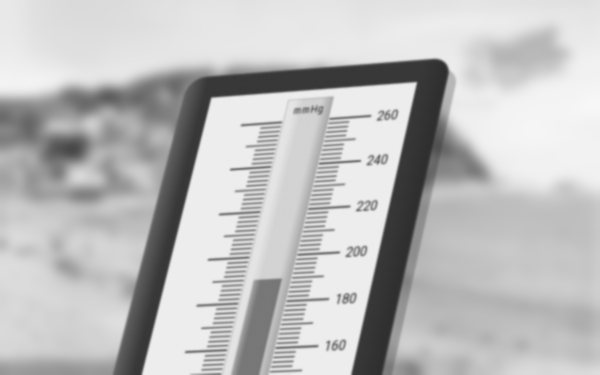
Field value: {"value": 190, "unit": "mmHg"}
